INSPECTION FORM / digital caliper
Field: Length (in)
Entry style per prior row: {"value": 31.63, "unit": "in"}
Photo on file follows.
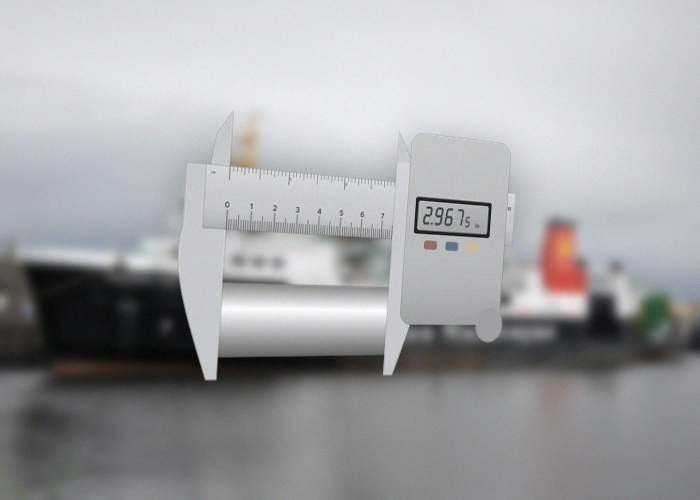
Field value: {"value": 2.9675, "unit": "in"}
